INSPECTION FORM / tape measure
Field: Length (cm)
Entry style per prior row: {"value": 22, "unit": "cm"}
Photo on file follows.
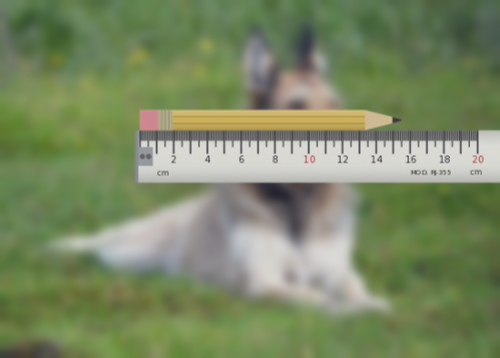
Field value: {"value": 15.5, "unit": "cm"}
